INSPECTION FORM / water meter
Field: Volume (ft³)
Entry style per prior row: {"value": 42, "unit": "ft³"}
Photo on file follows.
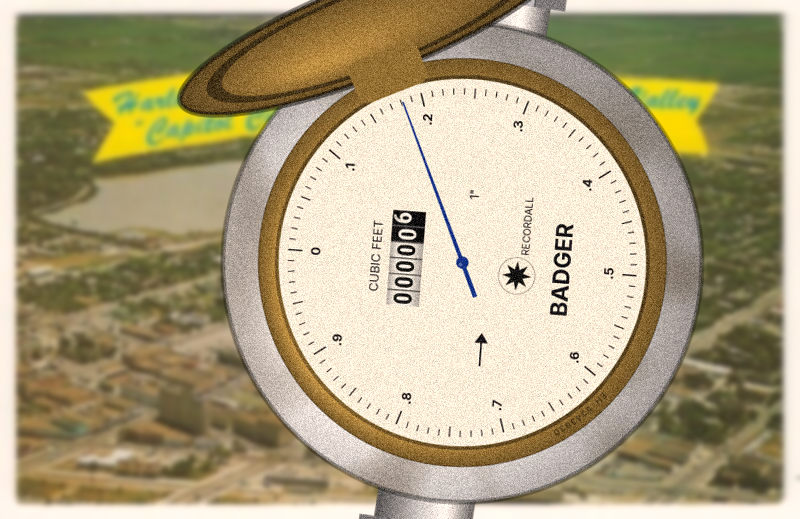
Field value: {"value": 6.18, "unit": "ft³"}
